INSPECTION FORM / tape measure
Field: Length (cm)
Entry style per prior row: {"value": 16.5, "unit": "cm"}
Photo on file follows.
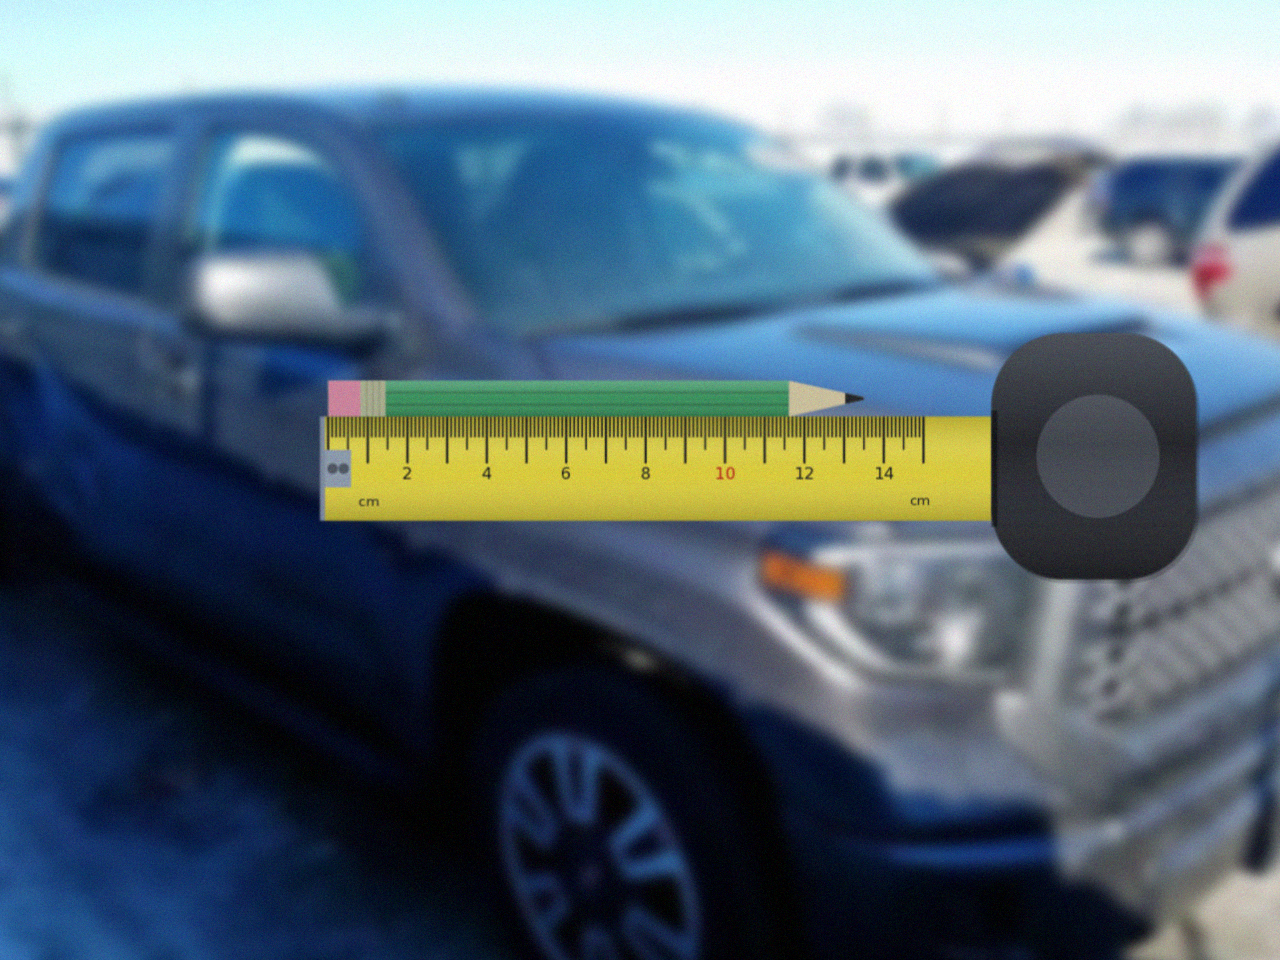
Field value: {"value": 13.5, "unit": "cm"}
